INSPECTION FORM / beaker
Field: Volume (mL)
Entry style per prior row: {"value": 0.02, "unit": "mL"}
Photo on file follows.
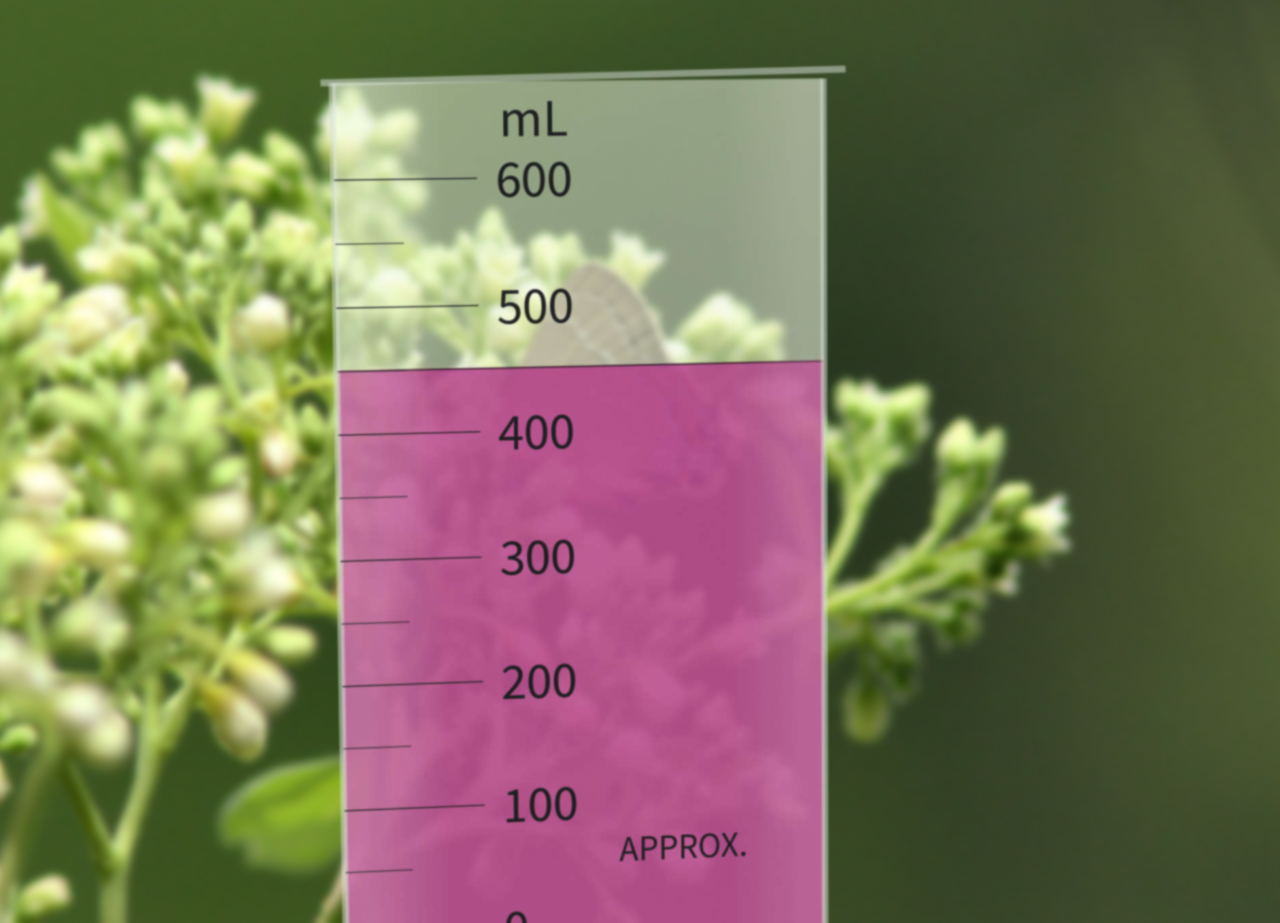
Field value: {"value": 450, "unit": "mL"}
